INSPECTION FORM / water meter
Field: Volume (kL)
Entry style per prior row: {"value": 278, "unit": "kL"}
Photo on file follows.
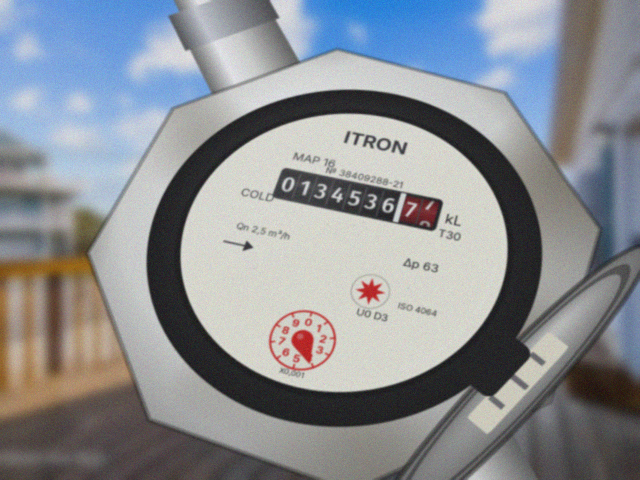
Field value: {"value": 134536.774, "unit": "kL"}
